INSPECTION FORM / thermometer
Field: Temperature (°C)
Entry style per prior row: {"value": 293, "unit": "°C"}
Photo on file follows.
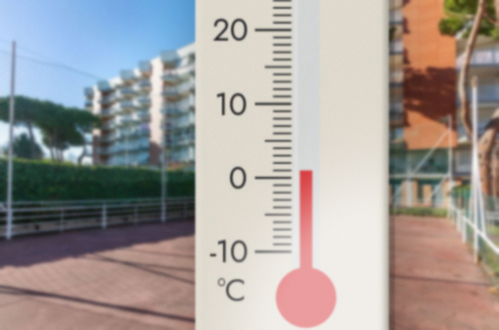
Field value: {"value": 1, "unit": "°C"}
